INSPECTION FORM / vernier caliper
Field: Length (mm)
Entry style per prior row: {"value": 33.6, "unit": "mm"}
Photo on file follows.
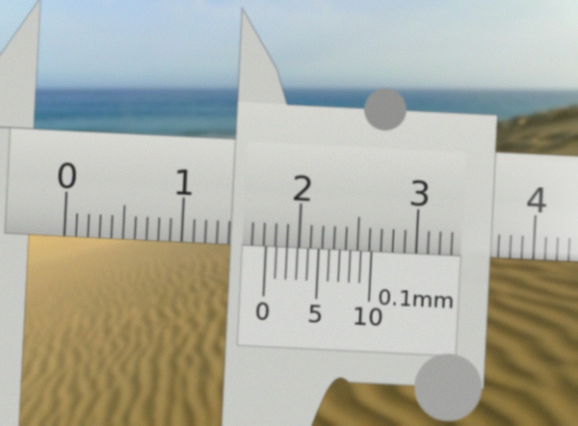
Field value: {"value": 17.2, "unit": "mm"}
